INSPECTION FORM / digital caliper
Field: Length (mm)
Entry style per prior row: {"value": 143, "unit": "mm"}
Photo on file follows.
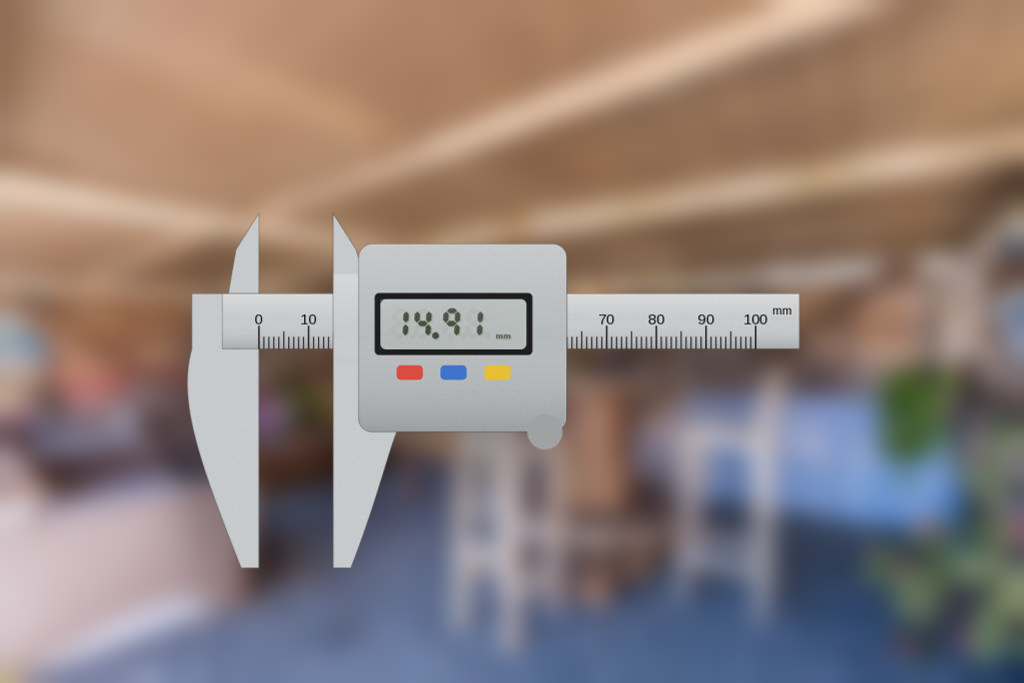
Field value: {"value": 14.91, "unit": "mm"}
